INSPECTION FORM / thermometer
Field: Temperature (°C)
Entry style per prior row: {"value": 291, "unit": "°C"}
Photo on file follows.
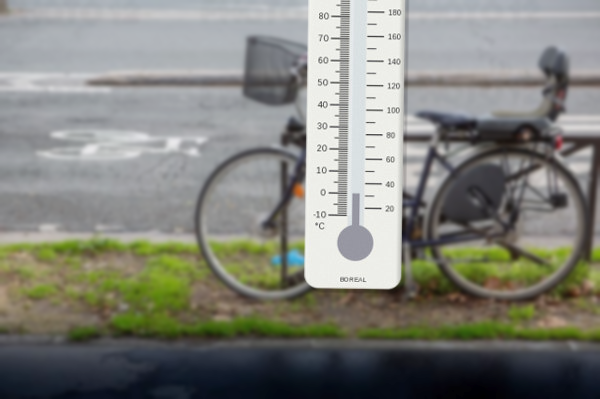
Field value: {"value": 0, "unit": "°C"}
